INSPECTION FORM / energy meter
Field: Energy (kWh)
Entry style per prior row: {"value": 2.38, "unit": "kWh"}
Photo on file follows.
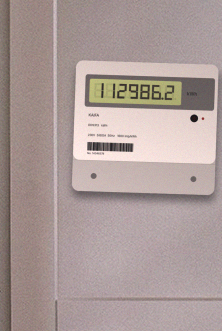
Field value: {"value": 112986.2, "unit": "kWh"}
